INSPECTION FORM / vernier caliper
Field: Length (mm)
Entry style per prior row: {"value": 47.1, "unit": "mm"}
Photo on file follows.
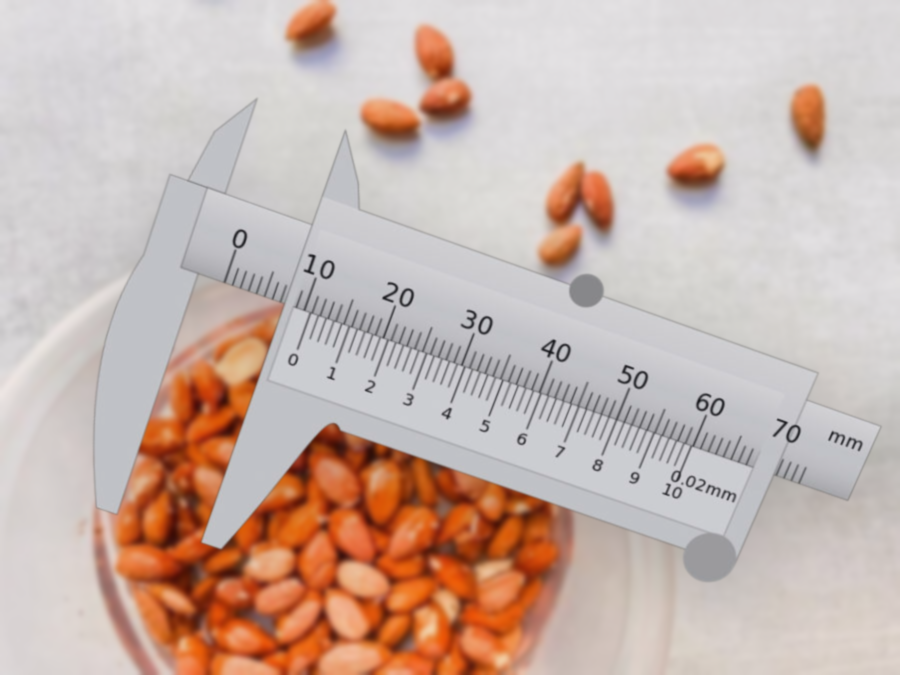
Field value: {"value": 10.8, "unit": "mm"}
